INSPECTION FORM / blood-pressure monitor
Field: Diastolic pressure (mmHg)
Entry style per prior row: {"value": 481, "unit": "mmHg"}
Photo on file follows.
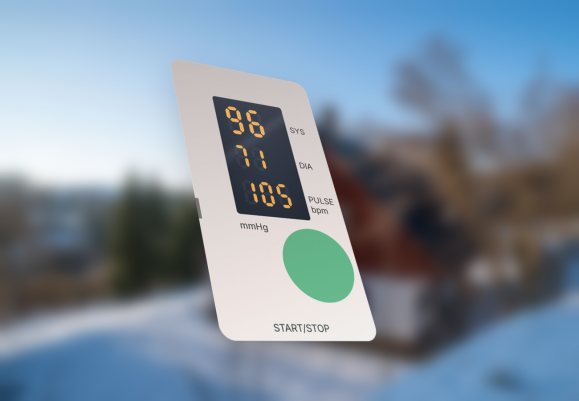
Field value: {"value": 71, "unit": "mmHg"}
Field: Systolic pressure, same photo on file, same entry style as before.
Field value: {"value": 96, "unit": "mmHg"}
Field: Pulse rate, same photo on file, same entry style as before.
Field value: {"value": 105, "unit": "bpm"}
